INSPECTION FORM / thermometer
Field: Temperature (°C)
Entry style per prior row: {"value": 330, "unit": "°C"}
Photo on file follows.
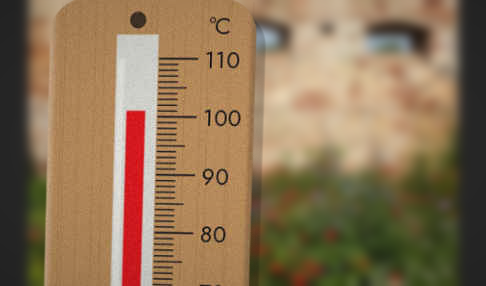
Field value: {"value": 101, "unit": "°C"}
